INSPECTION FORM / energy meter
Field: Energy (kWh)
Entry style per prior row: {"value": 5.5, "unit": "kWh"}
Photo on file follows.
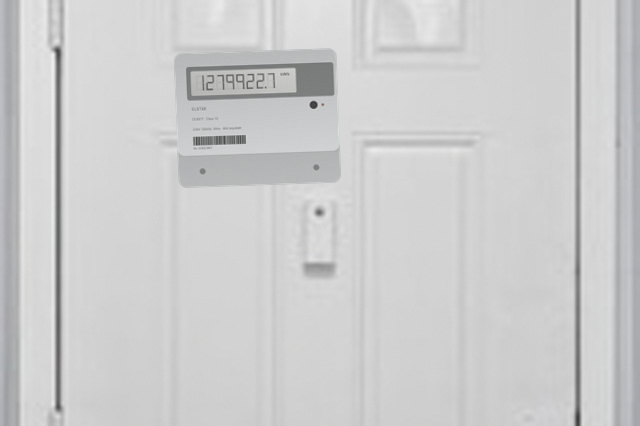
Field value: {"value": 1279922.7, "unit": "kWh"}
